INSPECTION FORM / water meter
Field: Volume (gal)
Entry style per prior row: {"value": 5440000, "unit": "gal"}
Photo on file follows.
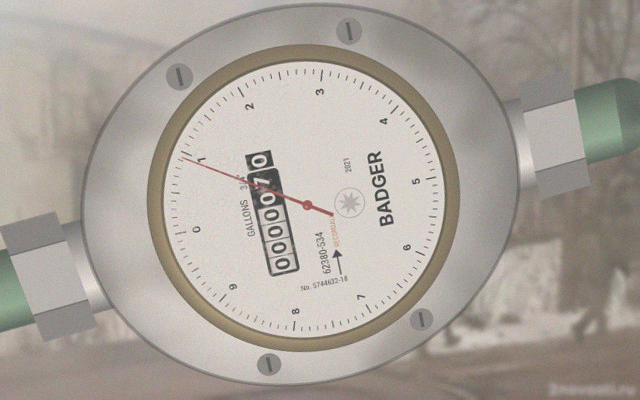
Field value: {"value": 70.9, "unit": "gal"}
